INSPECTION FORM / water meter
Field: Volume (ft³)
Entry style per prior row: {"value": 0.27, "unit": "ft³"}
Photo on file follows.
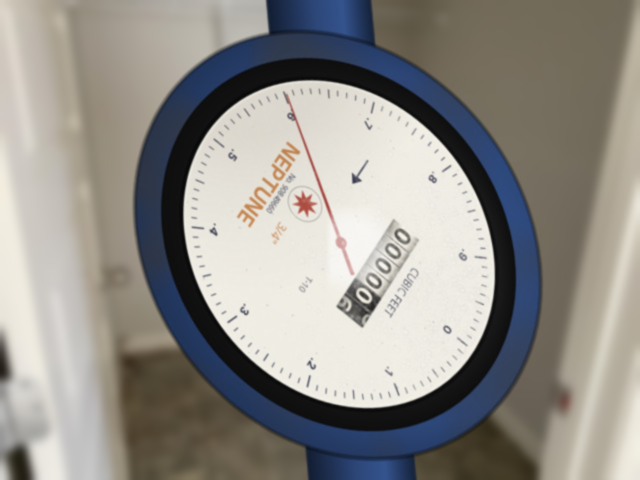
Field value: {"value": 5.60, "unit": "ft³"}
